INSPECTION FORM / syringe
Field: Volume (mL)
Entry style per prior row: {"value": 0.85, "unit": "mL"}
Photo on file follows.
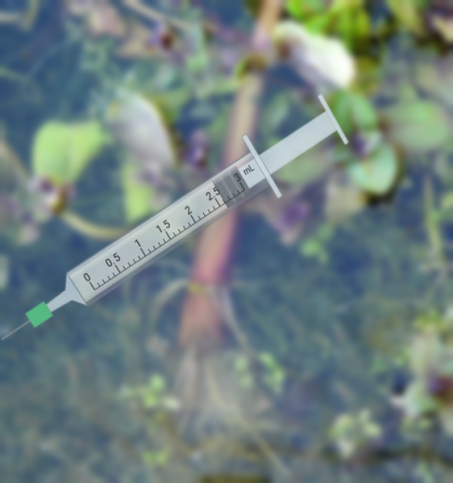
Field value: {"value": 2.6, "unit": "mL"}
